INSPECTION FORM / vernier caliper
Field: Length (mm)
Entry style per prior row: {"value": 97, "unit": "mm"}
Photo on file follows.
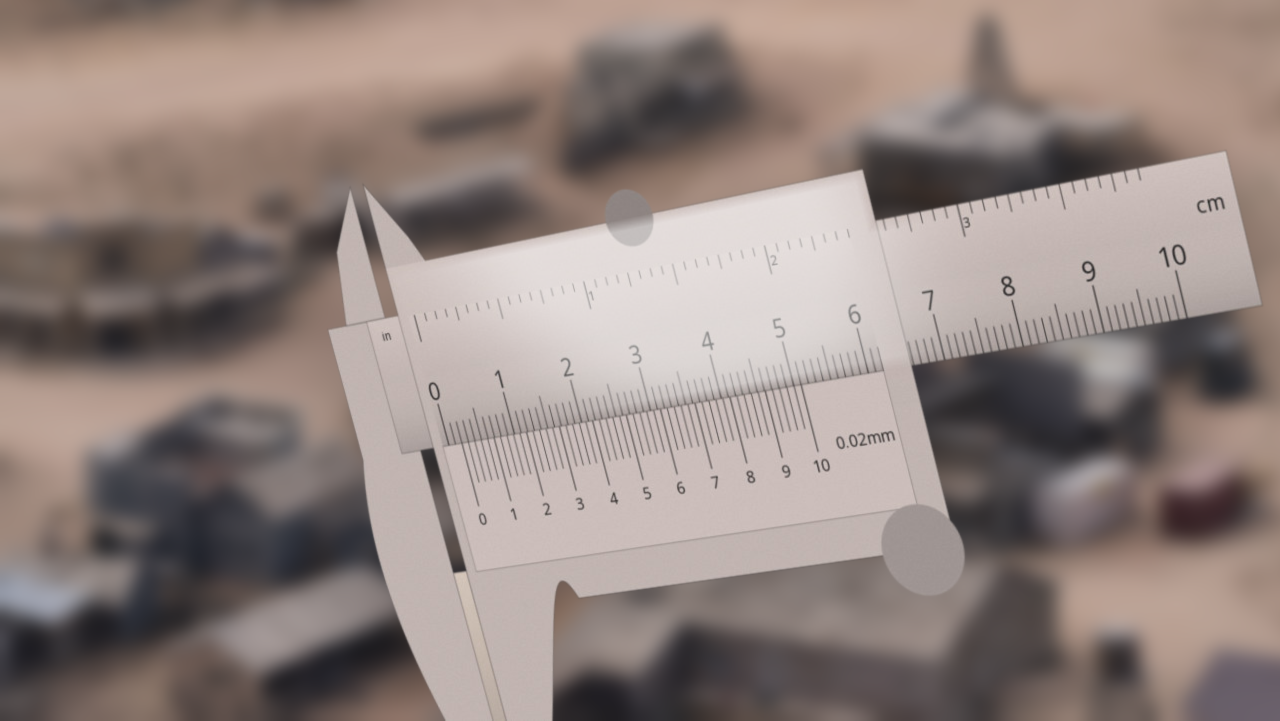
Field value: {"value": 2.0, "unit": "mm"}
